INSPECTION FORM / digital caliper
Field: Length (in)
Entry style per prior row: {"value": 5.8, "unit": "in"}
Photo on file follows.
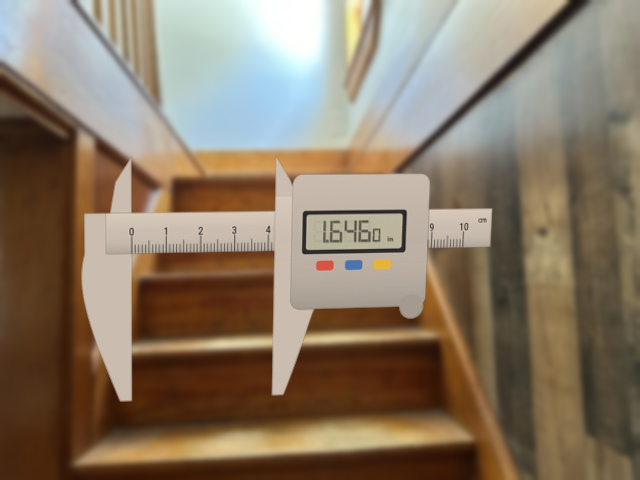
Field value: {"value": 1.6460, "unit": "in"}
